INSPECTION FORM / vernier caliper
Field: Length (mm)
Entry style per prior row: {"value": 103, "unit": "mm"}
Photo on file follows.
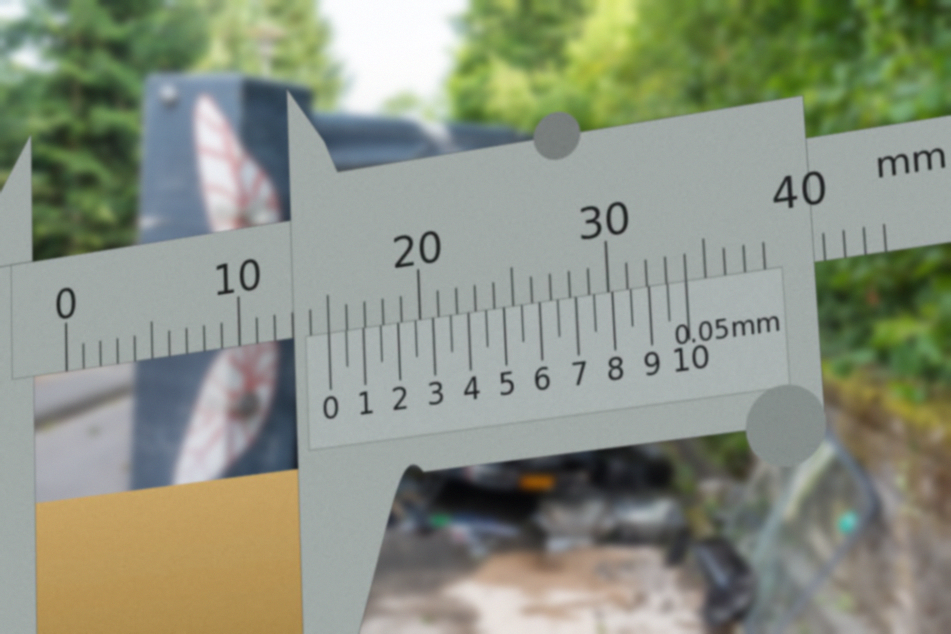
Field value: {"value": 15.0, "unit": "mm"}
